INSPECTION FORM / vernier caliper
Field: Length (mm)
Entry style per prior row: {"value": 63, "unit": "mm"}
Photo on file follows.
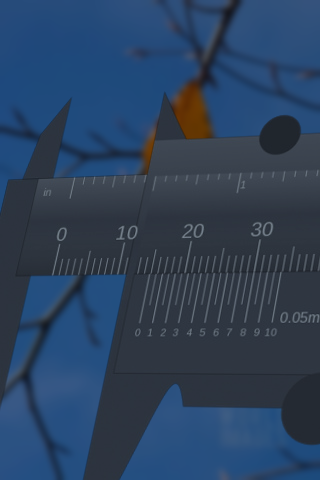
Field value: {"value": 14.8, "unit": "mm"}
